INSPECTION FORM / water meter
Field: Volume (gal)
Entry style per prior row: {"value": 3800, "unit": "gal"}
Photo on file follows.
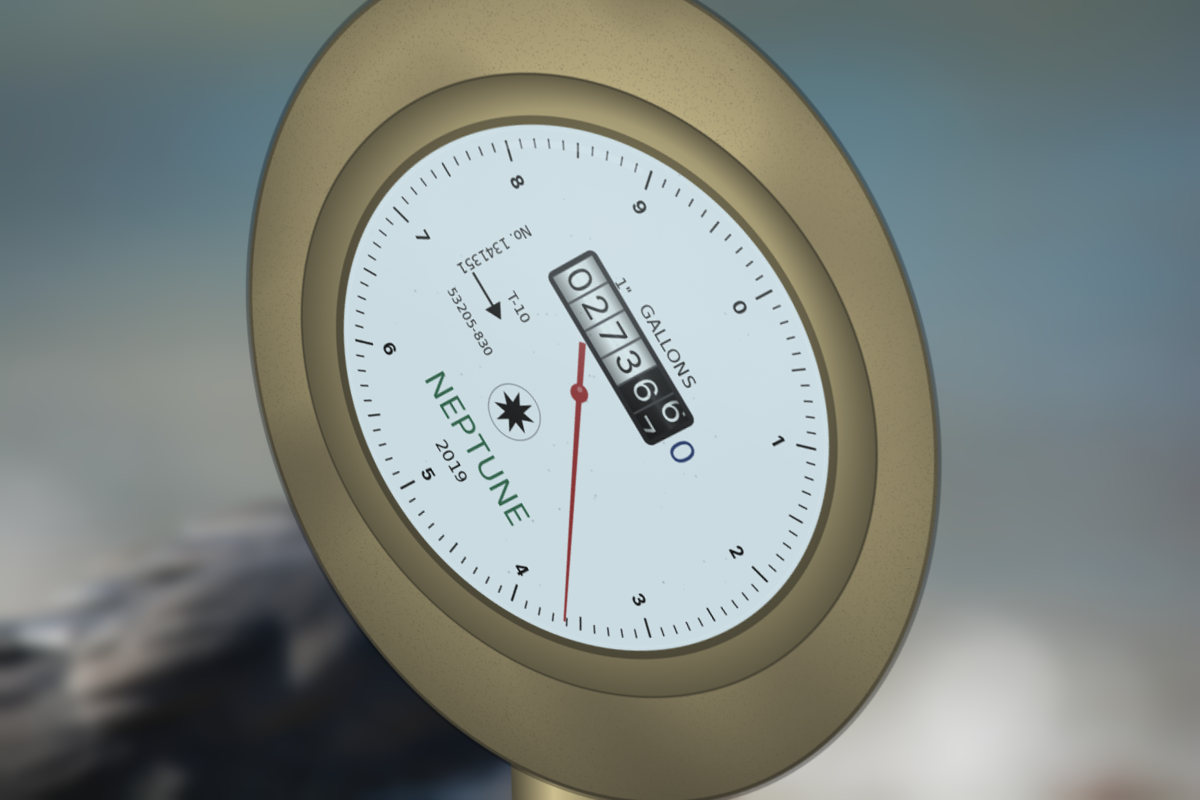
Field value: {"value": 273663.6, "unit": "gal"}
